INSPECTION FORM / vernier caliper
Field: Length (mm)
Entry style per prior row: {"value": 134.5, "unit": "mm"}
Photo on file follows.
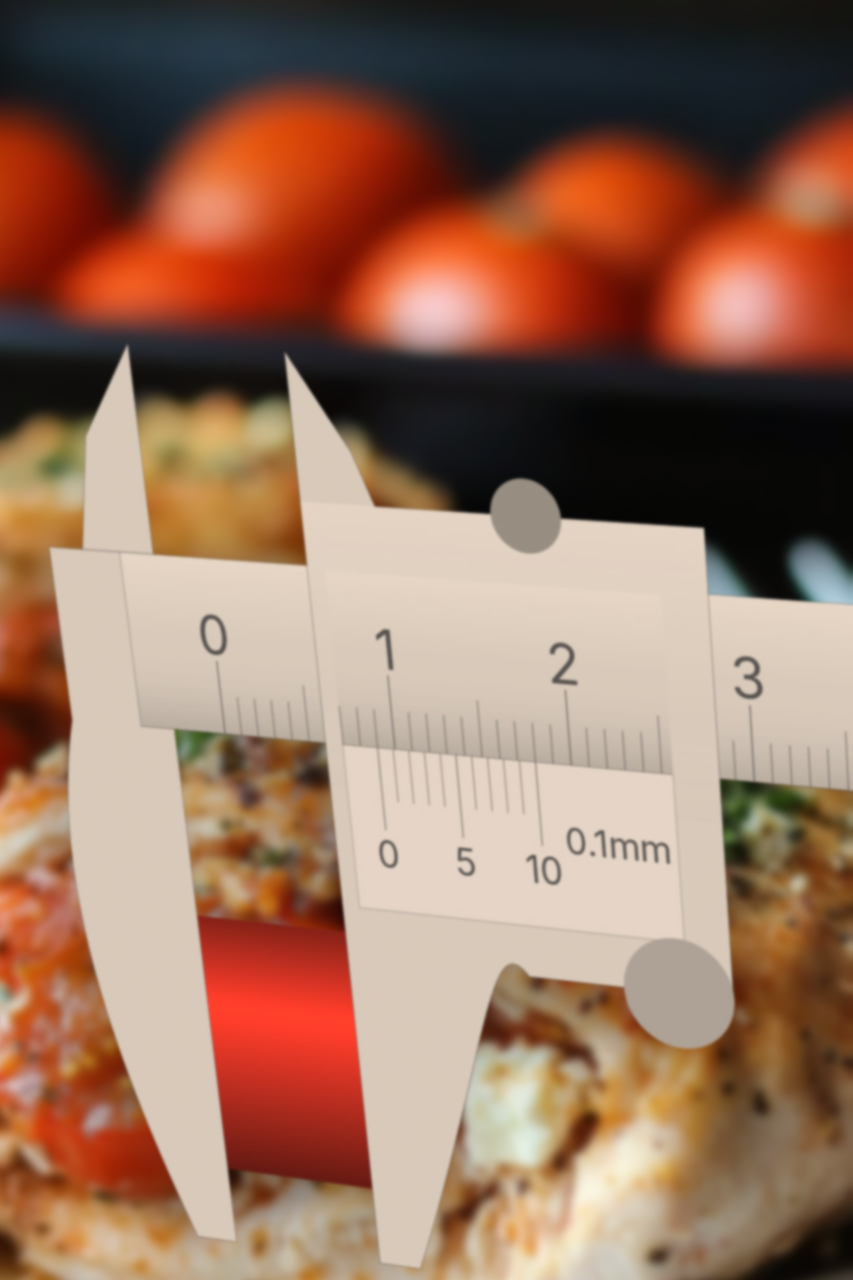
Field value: {"value": 9.0, "unit": "mm"}
